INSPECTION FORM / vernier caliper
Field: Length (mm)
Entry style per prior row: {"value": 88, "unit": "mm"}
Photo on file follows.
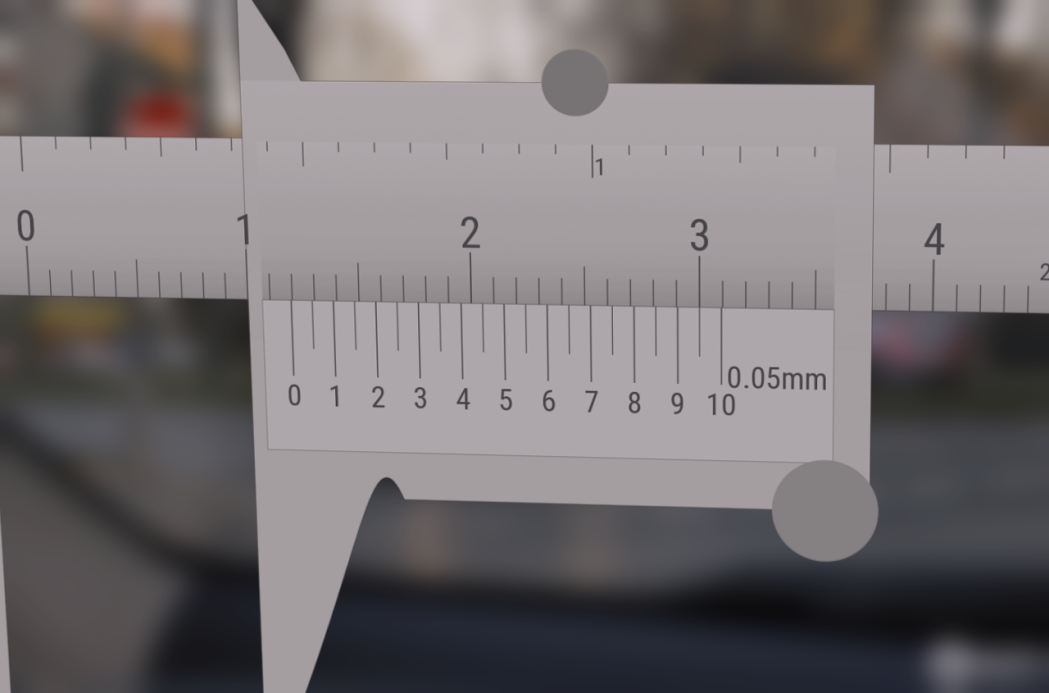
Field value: {"value": 11.95, "unit": "mm"}
